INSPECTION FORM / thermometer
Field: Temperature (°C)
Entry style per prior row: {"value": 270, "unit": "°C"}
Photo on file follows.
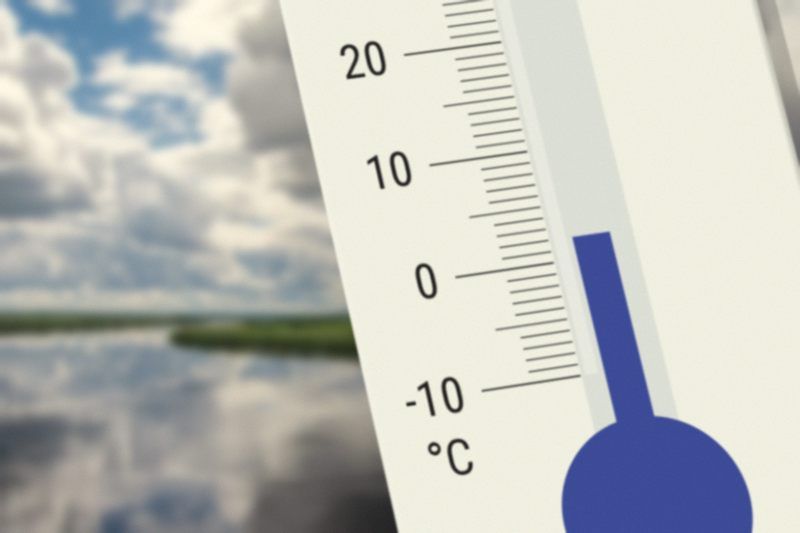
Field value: {"value": 2, "unit": "°C"}
